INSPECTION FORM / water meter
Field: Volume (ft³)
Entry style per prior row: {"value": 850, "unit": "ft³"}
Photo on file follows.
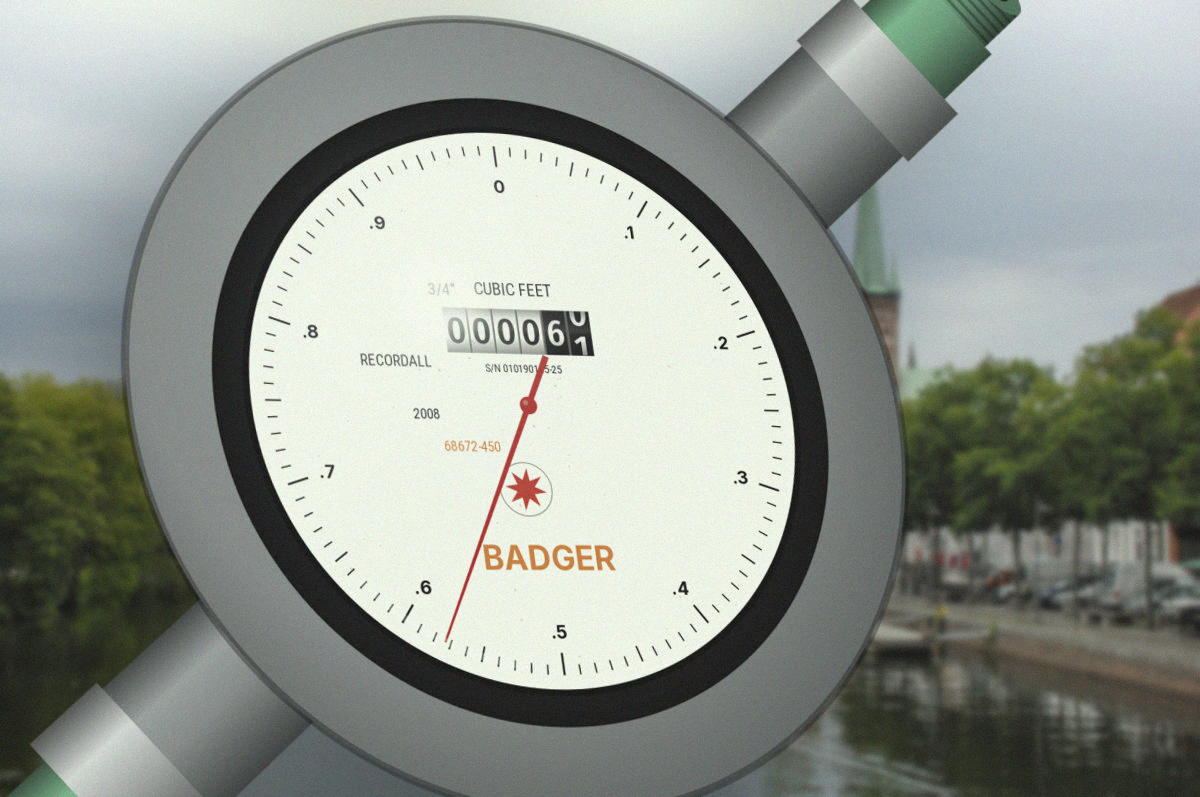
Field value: {"value": 60.57, "unit": "ft³"}
